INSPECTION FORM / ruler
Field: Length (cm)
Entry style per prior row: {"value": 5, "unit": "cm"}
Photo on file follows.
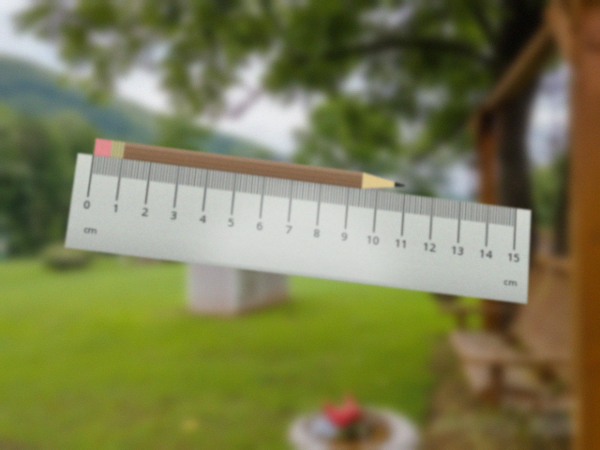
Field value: {"value": 11, "unit": "cm"}
